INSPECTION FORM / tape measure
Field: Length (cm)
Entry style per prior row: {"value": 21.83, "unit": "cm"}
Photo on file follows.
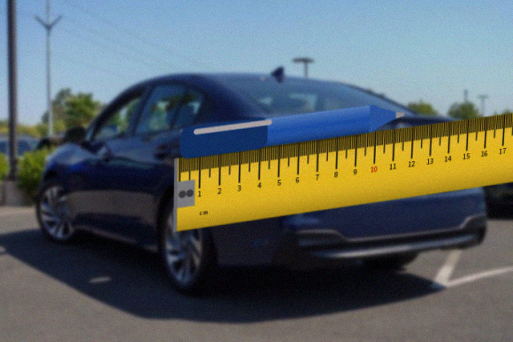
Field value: {"value": 11.5, "unit": "cm"}
